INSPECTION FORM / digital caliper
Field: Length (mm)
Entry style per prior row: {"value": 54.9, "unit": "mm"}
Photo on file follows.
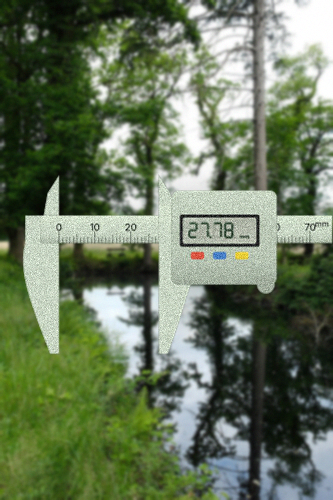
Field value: {"value": 27.78, "unit": "mm"}
